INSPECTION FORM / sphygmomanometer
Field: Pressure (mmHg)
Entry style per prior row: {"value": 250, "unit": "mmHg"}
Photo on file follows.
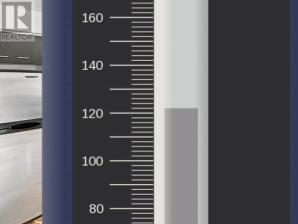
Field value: {"value": 122, "unit": "mmHg"}
